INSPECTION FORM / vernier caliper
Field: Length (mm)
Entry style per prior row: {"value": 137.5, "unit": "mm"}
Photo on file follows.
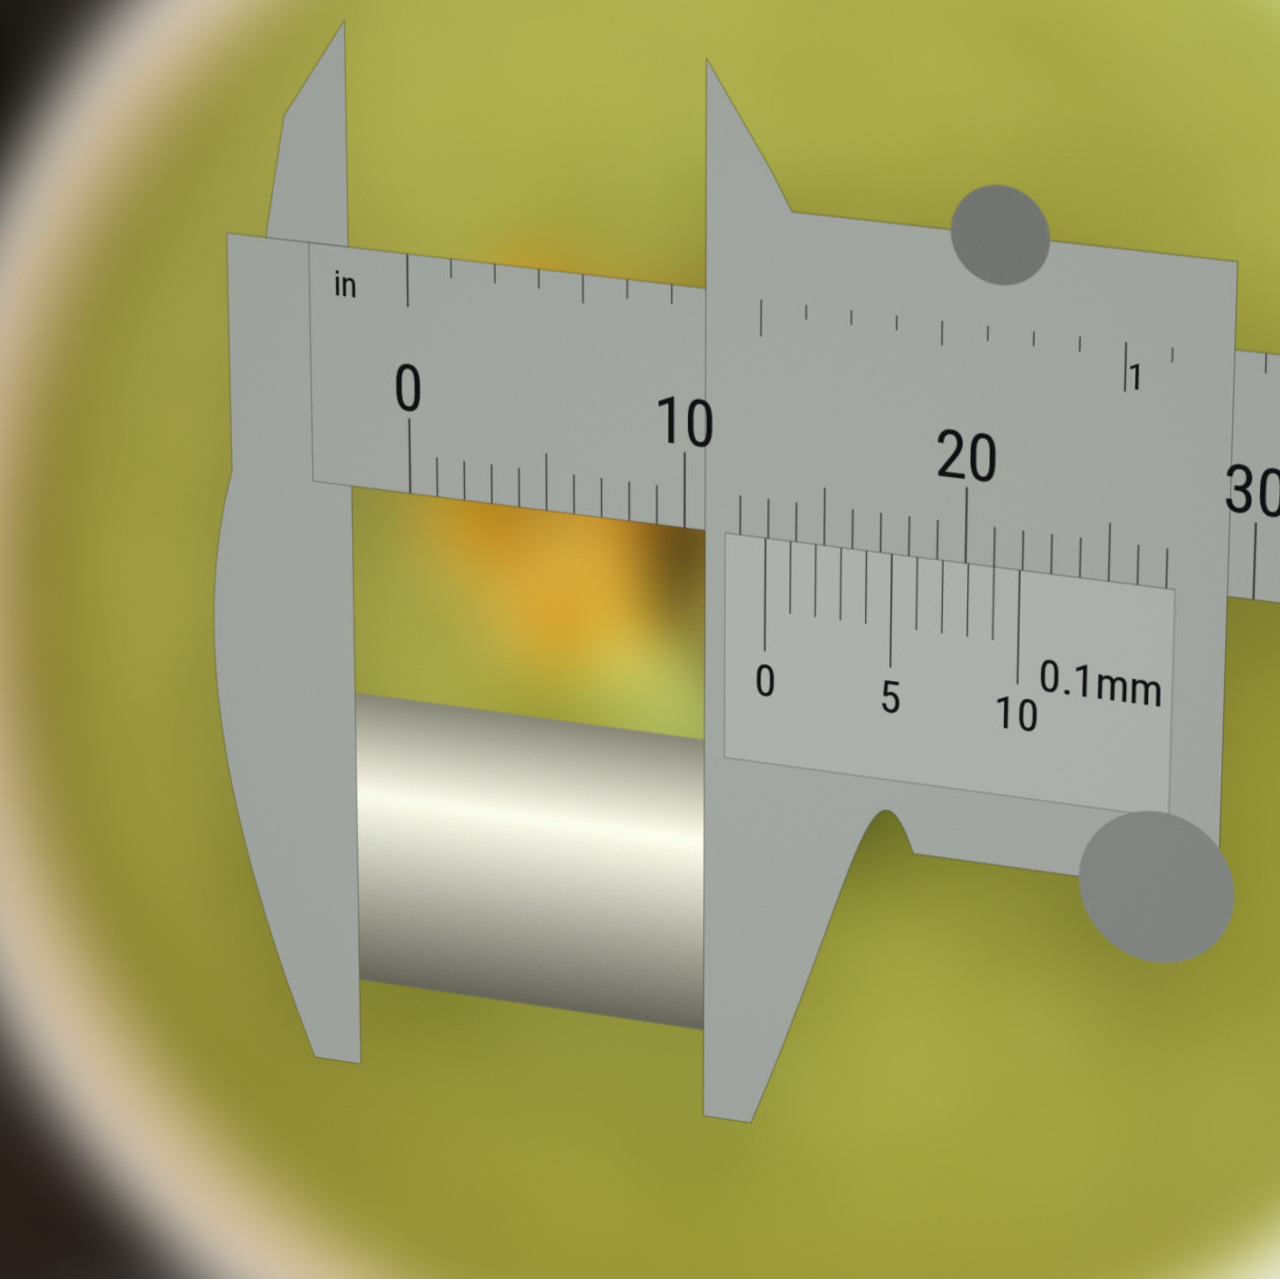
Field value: {"value": 12.9, "unit": "mm"}
